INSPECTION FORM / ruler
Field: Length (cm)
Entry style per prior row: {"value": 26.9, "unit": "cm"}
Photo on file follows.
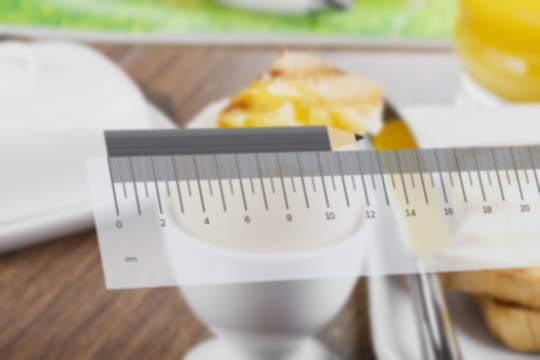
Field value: {"value": 12.5, "unit": "cm"}
